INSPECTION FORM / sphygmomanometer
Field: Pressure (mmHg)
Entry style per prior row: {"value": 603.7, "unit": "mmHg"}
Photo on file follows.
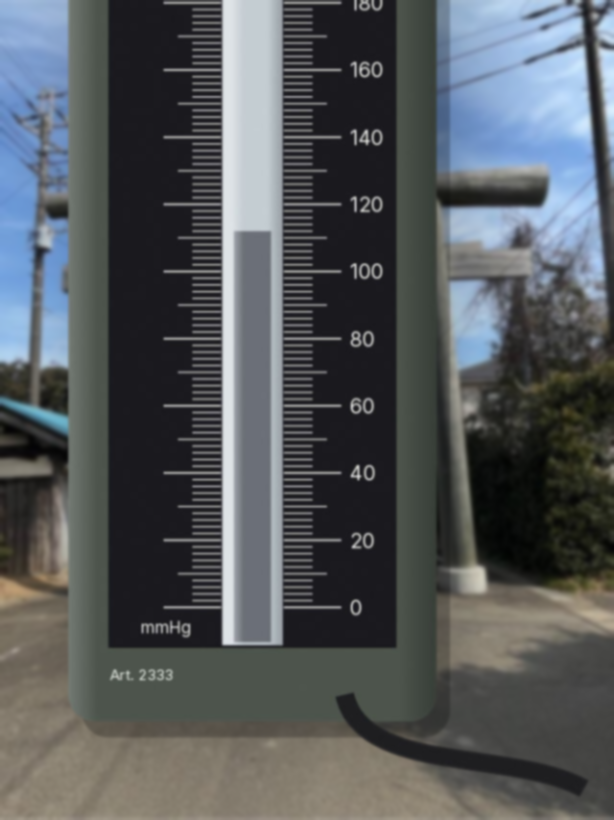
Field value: {"value": 112, "unit": "mmHg"}
